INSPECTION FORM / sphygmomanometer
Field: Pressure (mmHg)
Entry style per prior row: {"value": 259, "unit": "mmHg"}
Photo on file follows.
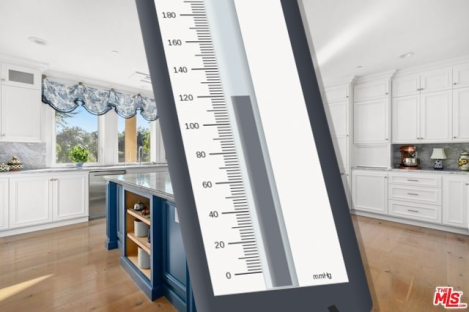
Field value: {"value": 120, "unit": "mmHg"}
